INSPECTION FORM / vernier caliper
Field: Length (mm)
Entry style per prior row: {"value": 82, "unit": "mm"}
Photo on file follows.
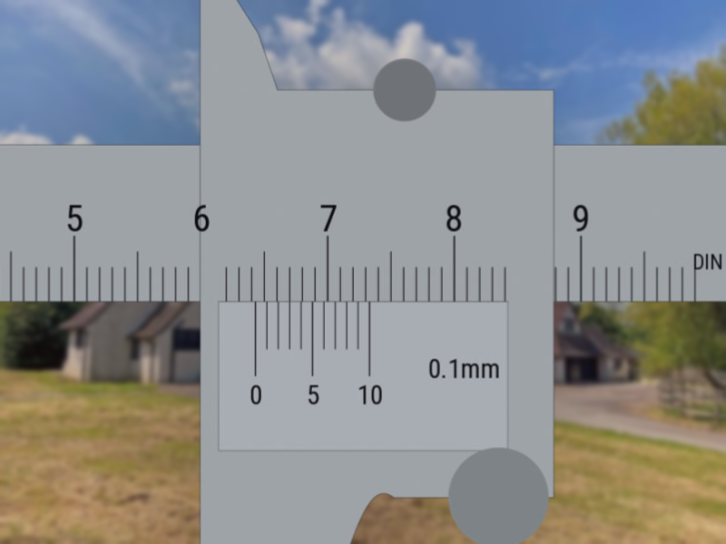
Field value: {"value": 64.3, "unit": "mm"}
